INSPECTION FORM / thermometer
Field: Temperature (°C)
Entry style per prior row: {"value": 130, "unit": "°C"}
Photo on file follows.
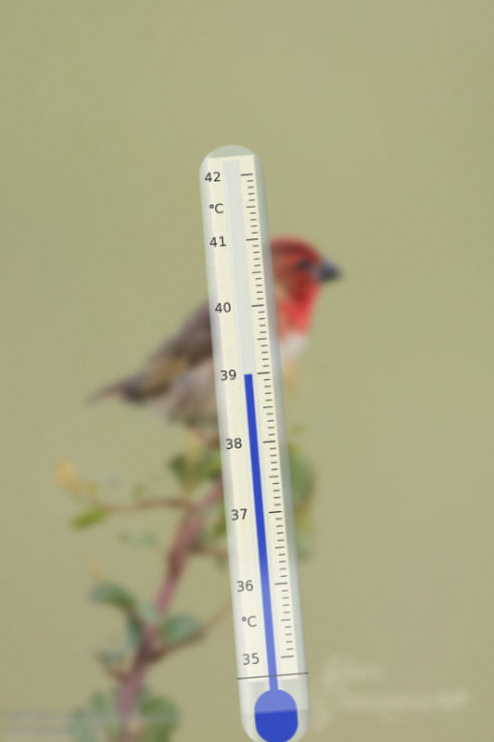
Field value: {"value": 39, "unit": "°C"}
